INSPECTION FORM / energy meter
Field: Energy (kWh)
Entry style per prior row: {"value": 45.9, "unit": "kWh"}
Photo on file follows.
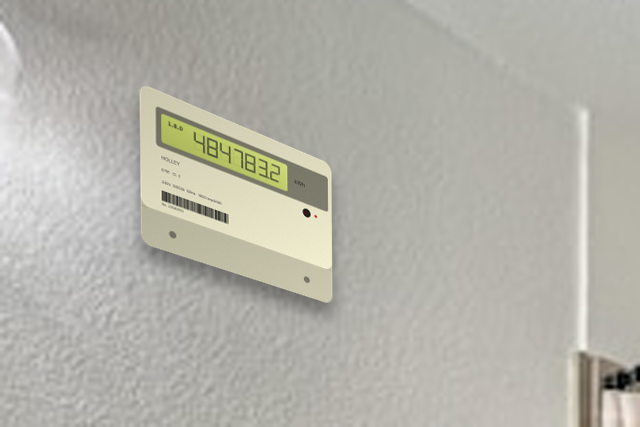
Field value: {"value": 484783.2, "unit": "kWh"}
